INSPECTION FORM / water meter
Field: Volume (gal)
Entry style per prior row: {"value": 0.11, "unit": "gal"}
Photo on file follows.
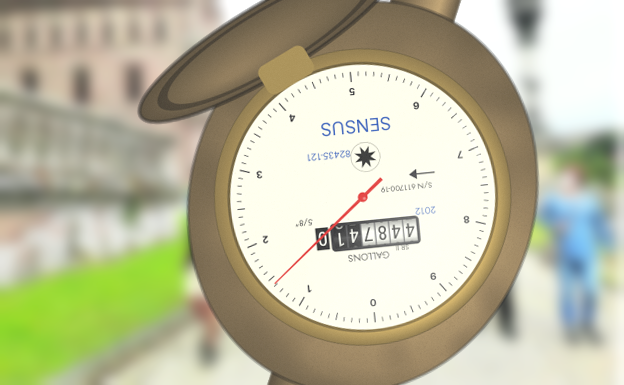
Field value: {"value": 4487411.4, "unit": "gal"}
